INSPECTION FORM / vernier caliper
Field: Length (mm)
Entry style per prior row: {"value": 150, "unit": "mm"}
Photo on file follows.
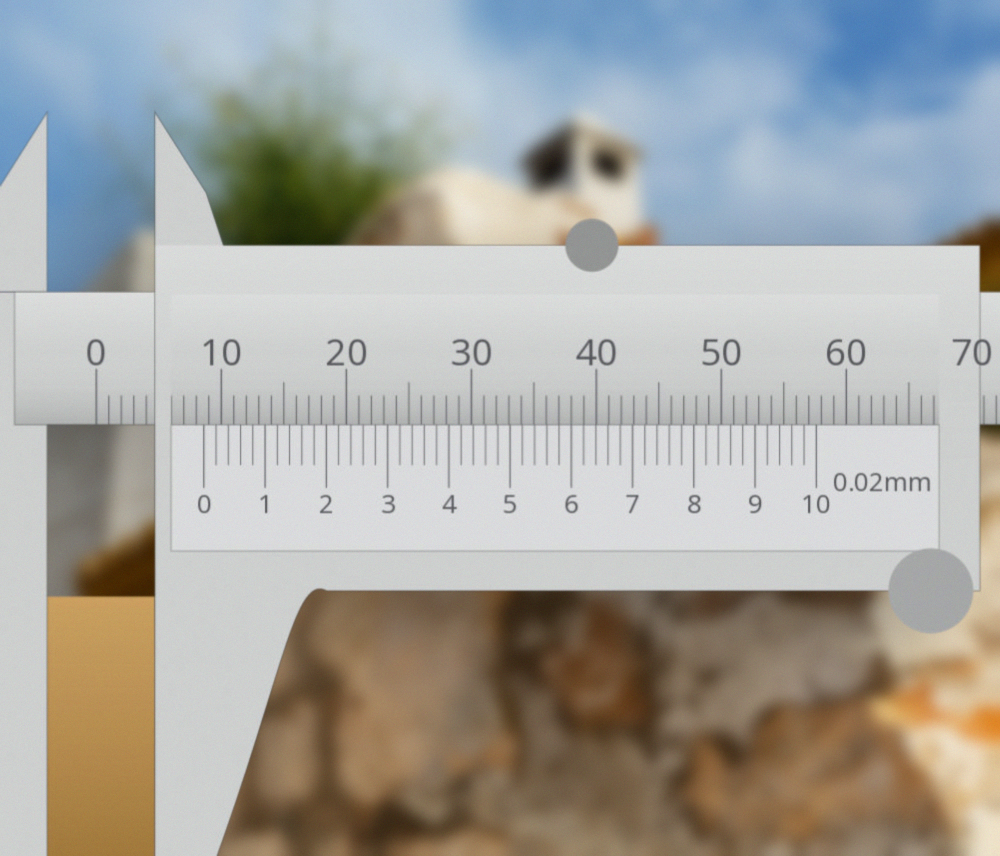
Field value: {"value": 8.6, "unit": "mm"}
